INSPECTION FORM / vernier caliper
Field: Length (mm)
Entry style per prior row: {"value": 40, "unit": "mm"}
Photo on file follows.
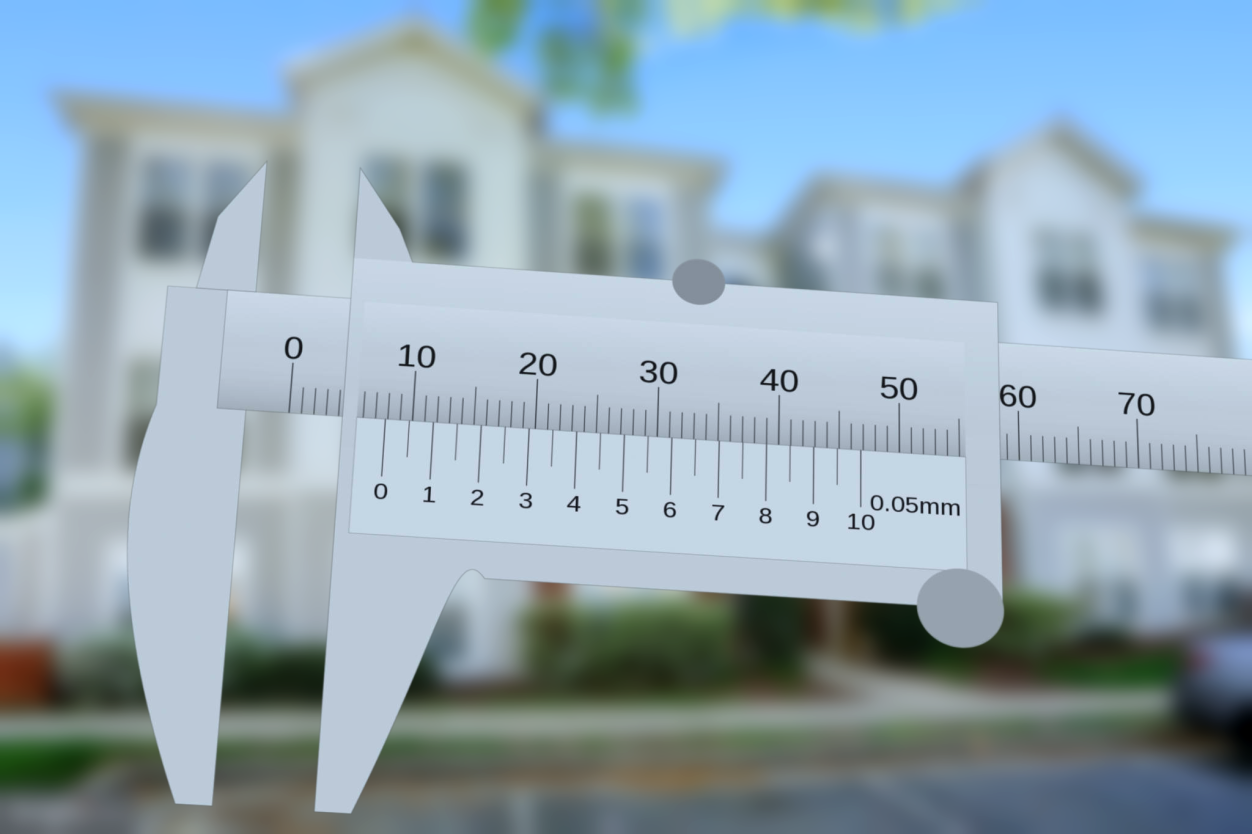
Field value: {"value": 7.8, "unit": "mm"}
